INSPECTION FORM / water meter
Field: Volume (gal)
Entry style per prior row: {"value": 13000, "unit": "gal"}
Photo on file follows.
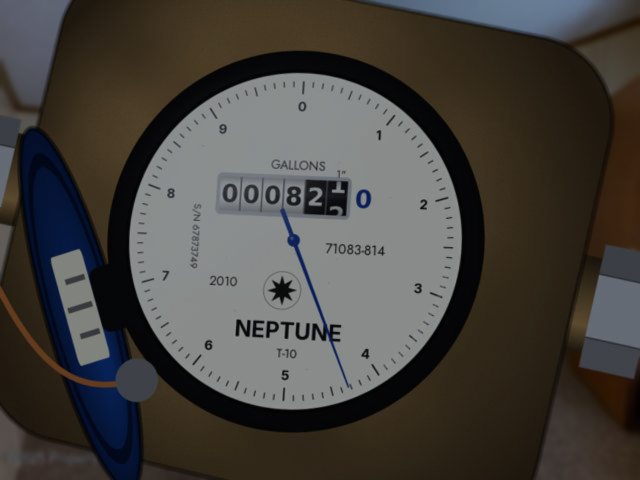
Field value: {"value": 8214.3, "unit": "gal"}
